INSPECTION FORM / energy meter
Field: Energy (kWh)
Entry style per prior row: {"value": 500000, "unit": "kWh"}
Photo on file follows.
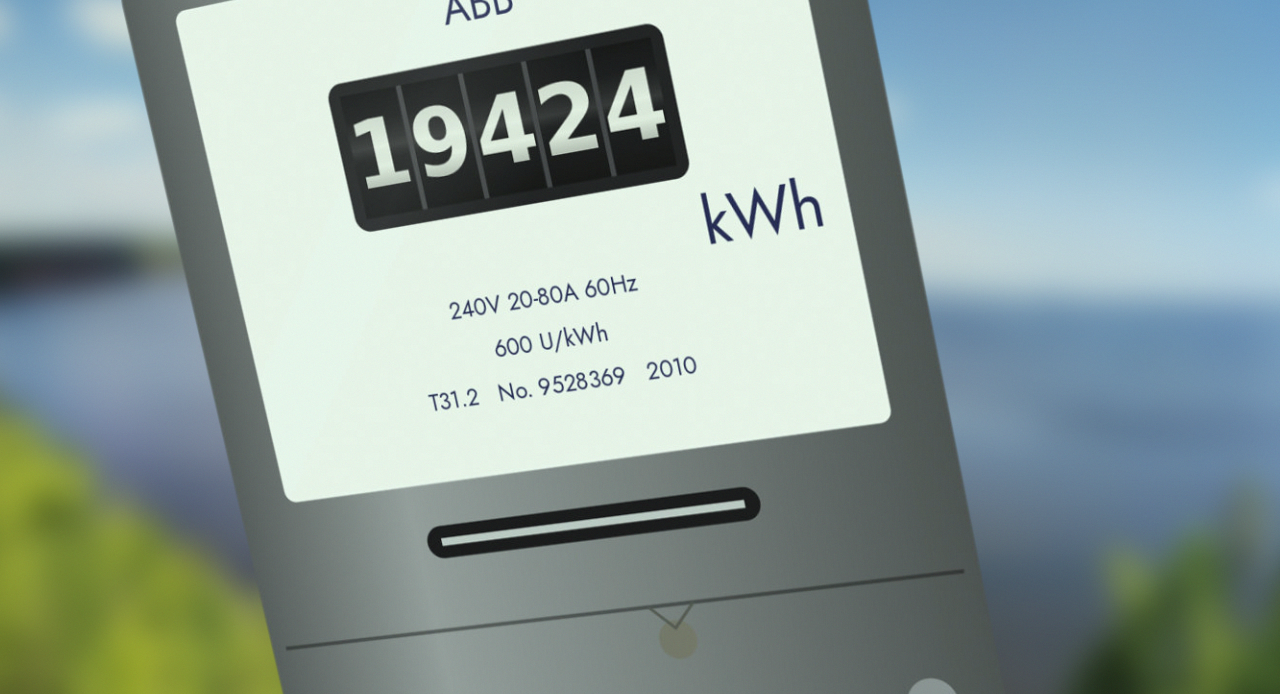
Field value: {"value": 19424, "unit": "kWh"}
